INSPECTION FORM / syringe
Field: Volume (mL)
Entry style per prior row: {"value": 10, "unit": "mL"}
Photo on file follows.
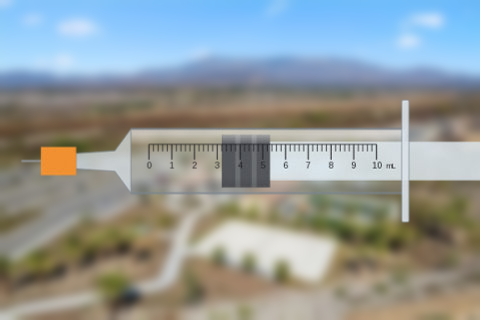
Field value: {"value": 3.2, "unit": "mL"}
